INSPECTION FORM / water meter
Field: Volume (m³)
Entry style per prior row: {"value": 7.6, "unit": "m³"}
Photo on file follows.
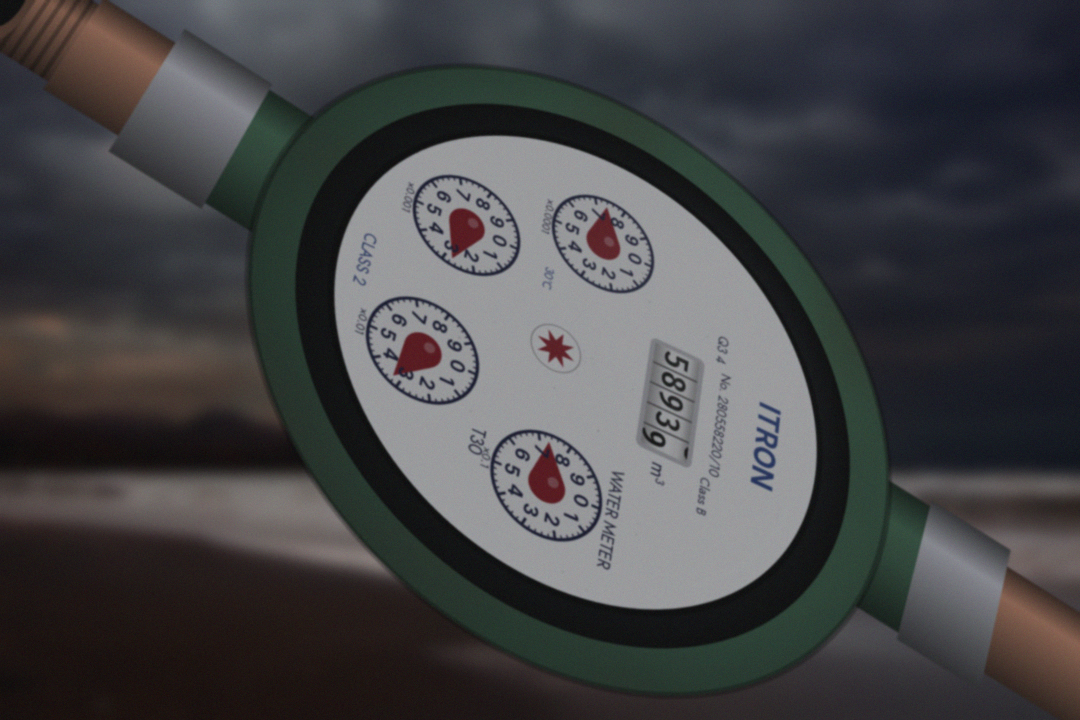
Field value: {"value": 58938.7327, "unit": "m³"}
